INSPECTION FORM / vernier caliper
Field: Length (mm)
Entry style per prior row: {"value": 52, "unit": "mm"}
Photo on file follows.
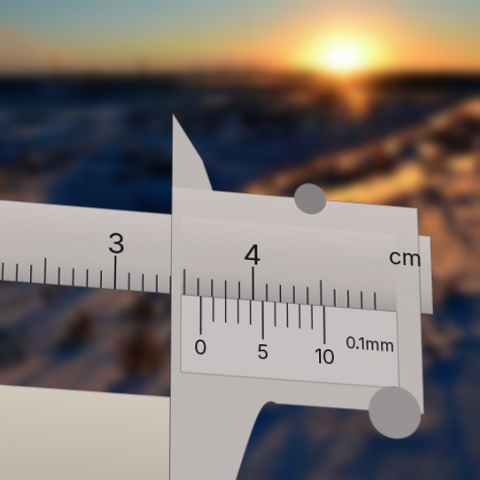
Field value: {"value": 36.2, "unit": "mm"}
